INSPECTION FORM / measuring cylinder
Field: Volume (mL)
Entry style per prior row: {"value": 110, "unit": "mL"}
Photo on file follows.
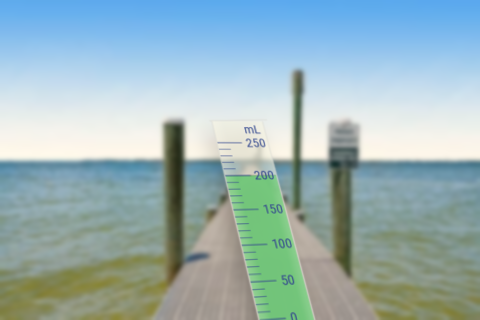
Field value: {"value": 200, "unit": "mL"}
